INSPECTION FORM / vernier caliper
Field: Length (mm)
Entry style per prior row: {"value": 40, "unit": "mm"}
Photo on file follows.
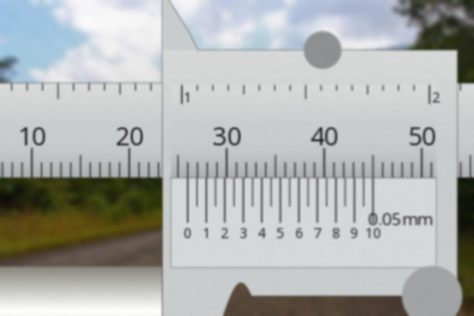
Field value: {"value": 26.0, "unit": "mm"}
